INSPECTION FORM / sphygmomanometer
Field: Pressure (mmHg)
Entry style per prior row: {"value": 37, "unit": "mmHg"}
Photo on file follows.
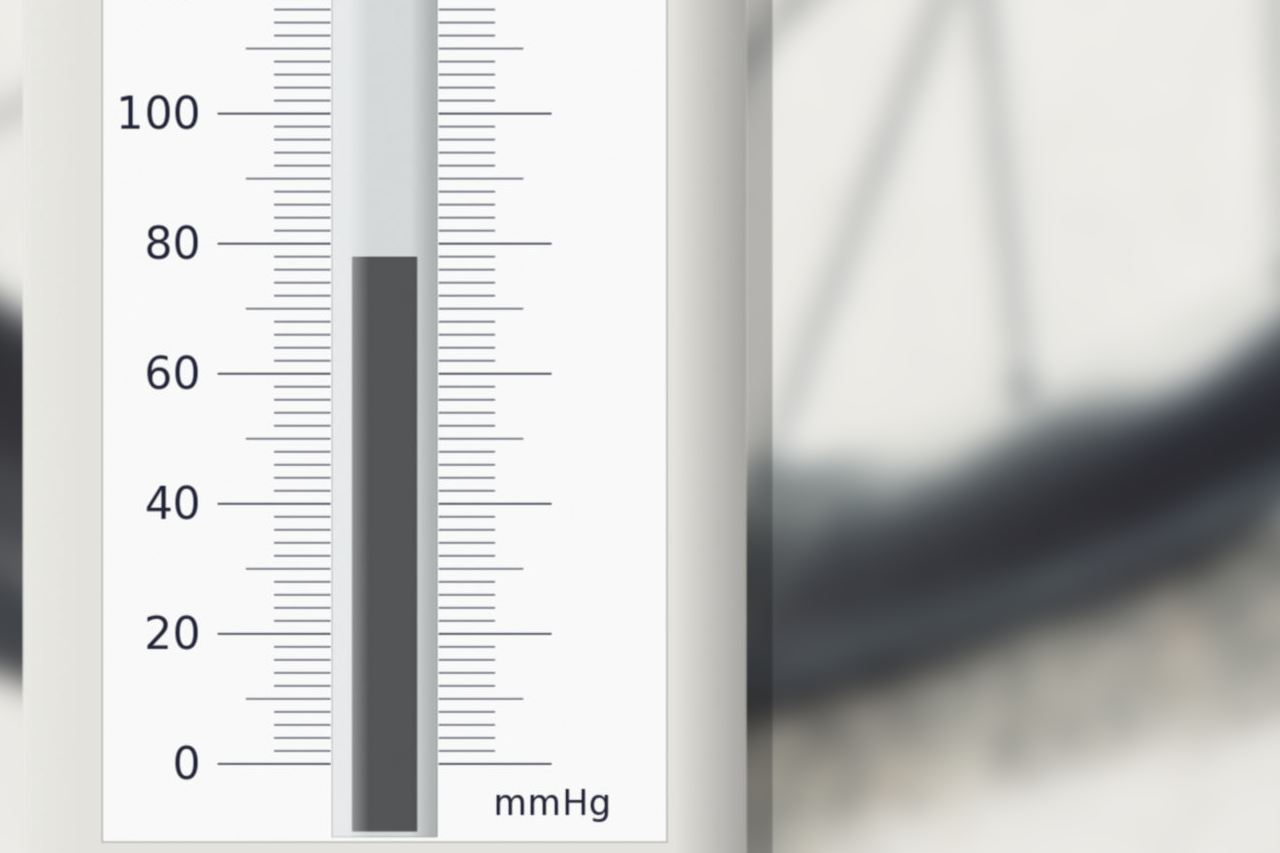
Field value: {"value": 78, "unit": "mmHg"}
